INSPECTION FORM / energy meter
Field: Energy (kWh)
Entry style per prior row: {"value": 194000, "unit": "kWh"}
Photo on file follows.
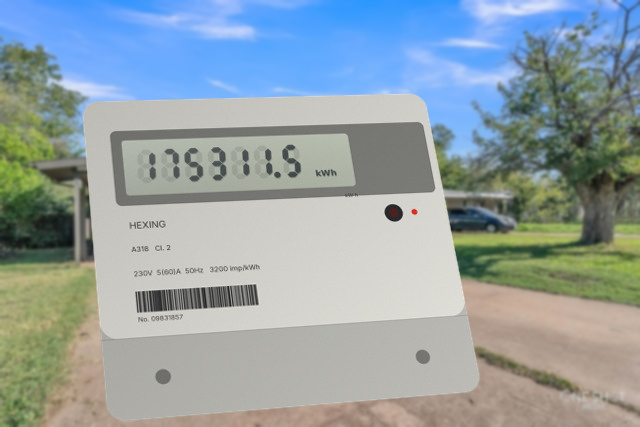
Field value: {"value": 175311.5, "unit": "kWh"}
